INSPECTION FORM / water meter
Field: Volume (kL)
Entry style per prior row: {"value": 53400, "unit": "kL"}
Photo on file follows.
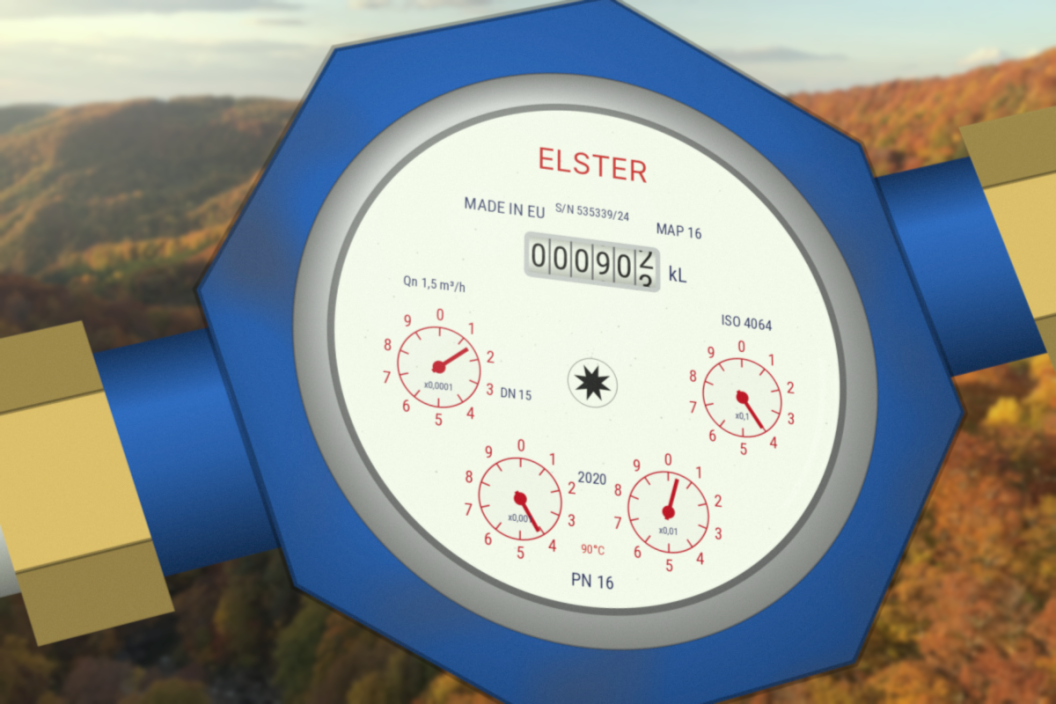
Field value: {"value": 902.4041, "unit": "kL"}
